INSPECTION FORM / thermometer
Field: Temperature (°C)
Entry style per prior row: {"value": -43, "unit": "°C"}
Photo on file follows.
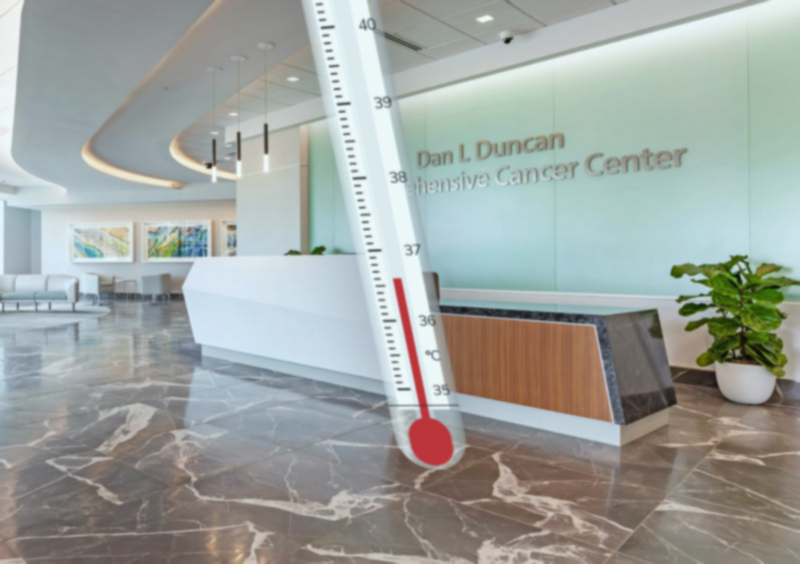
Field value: {"value": 36.6, "unit": "°C"}
